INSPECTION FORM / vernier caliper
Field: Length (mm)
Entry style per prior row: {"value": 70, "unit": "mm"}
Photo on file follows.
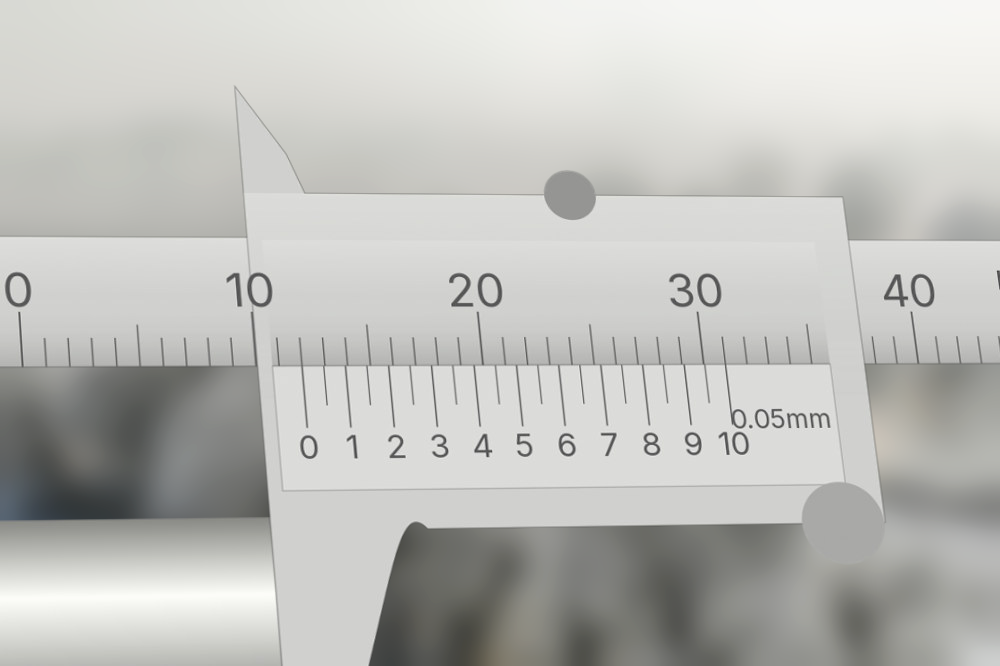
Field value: {"value": 12.0, "unit": "mm"}
